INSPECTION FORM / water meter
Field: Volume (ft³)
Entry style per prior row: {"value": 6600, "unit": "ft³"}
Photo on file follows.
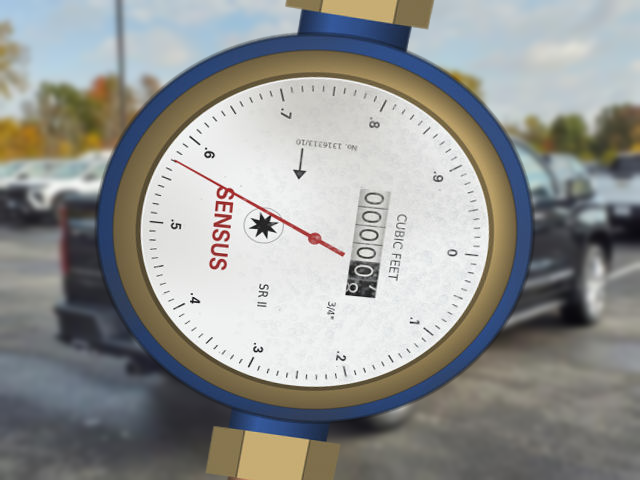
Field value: {"value": 7.57, "unit": "ft³"}
